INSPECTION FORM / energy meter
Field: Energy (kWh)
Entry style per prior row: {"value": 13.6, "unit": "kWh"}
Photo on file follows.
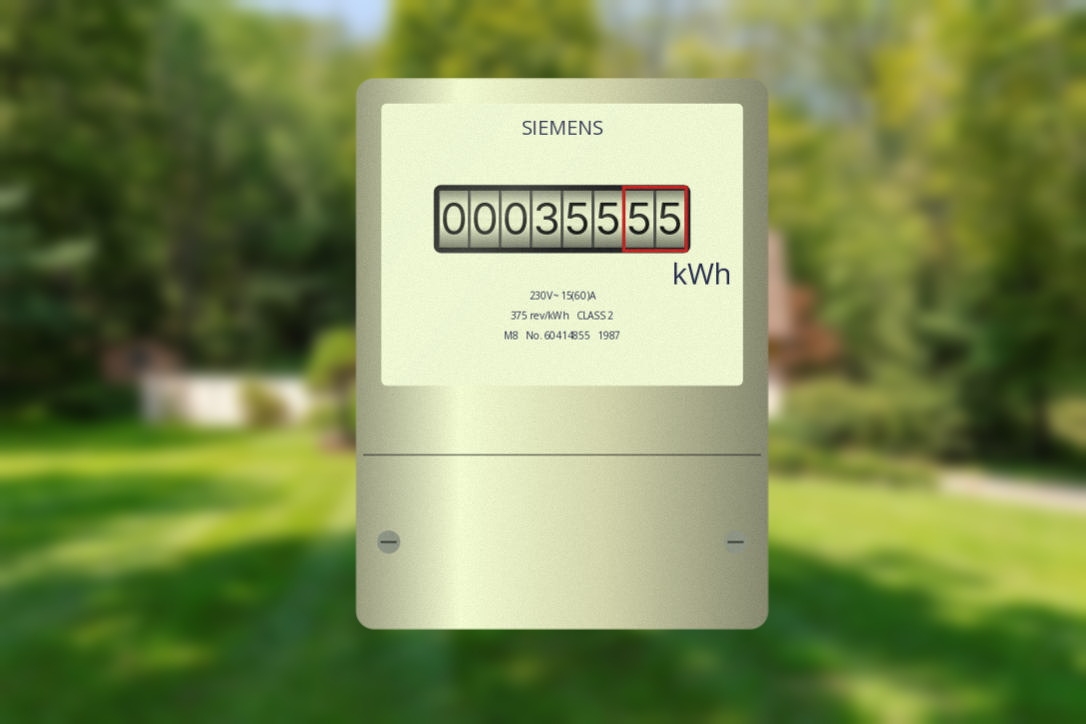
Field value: {"value": 355.55, "unit": "kWh"}
